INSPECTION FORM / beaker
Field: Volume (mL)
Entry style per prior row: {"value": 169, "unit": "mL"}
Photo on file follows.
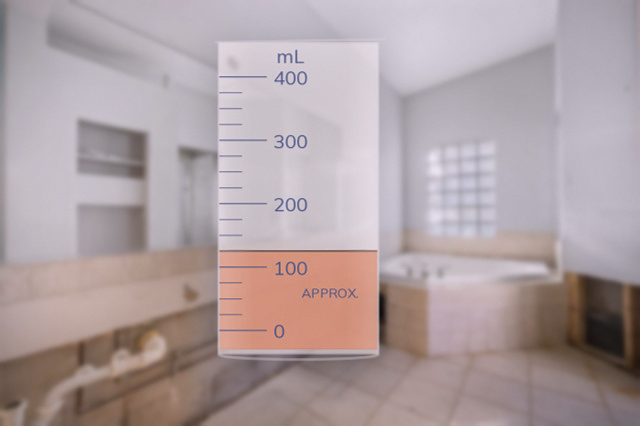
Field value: {"value": 125, "unit": "mL"}
